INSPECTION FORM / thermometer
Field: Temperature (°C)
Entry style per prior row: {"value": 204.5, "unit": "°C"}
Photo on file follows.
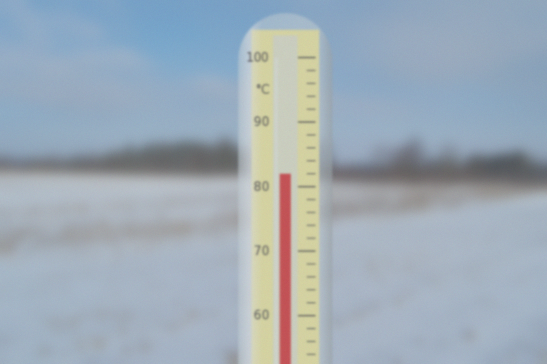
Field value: {"value": 82, "unit": "°C"}
